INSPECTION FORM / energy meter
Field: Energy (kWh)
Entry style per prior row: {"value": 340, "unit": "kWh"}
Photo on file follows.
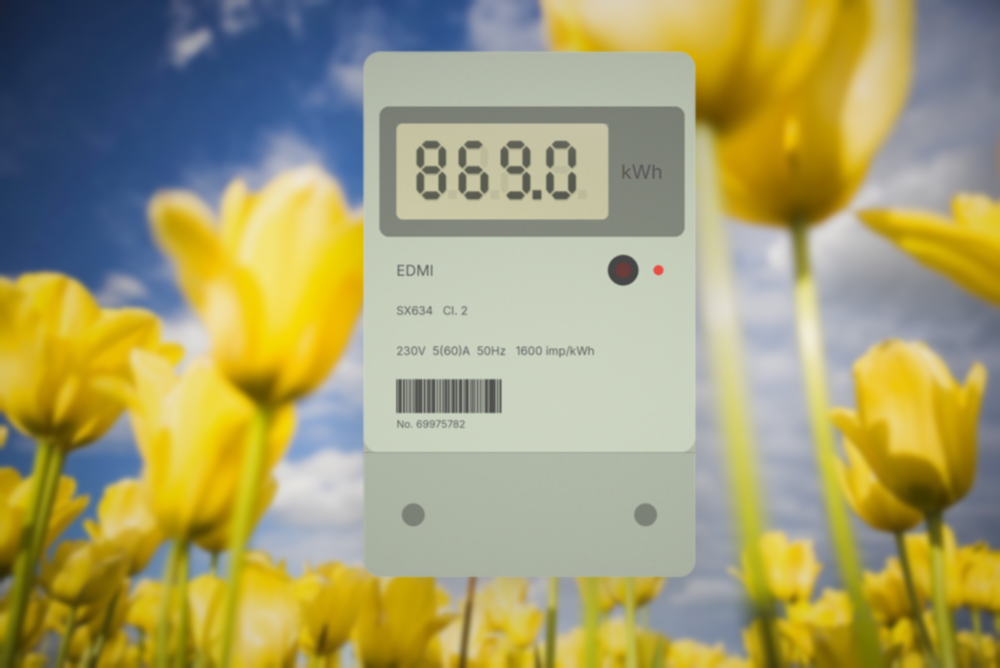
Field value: {"value": 869.0, "unit": "kWh"}
